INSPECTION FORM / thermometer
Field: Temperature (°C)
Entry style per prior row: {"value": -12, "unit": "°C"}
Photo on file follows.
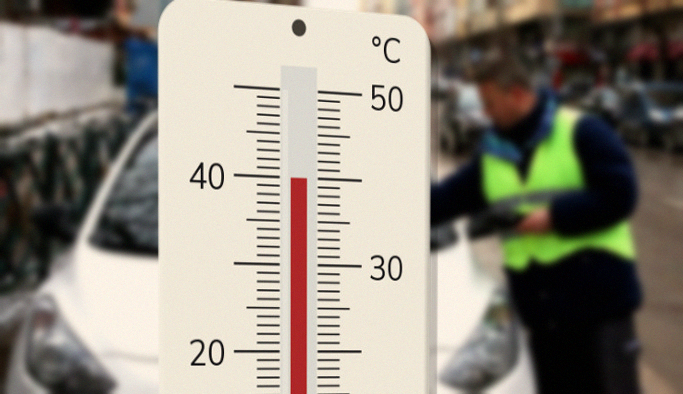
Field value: {"value": 40, "unit": "°C"}
